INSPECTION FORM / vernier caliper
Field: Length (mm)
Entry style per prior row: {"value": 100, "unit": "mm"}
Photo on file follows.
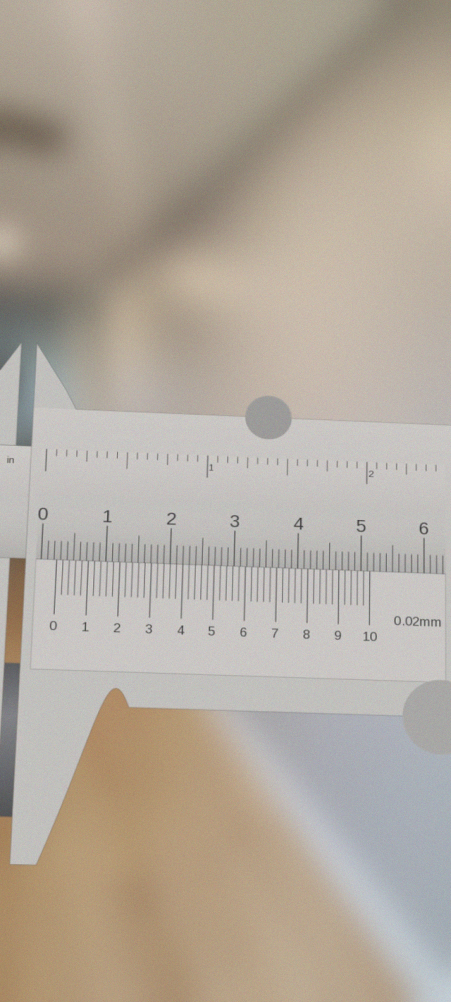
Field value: {"value": 2.4, "unit": "mm"}
